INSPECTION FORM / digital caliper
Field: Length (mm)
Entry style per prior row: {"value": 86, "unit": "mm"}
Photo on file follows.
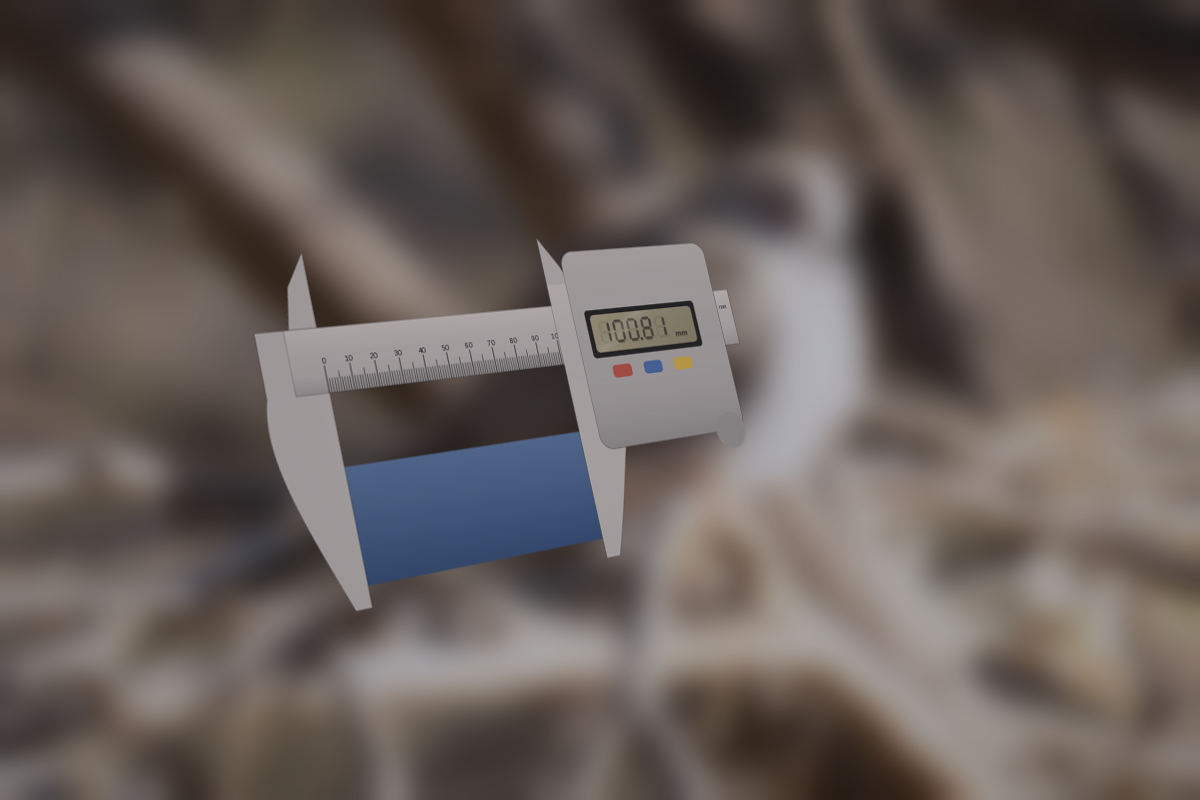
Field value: {"value": 100.81, "unit": "mm"}
